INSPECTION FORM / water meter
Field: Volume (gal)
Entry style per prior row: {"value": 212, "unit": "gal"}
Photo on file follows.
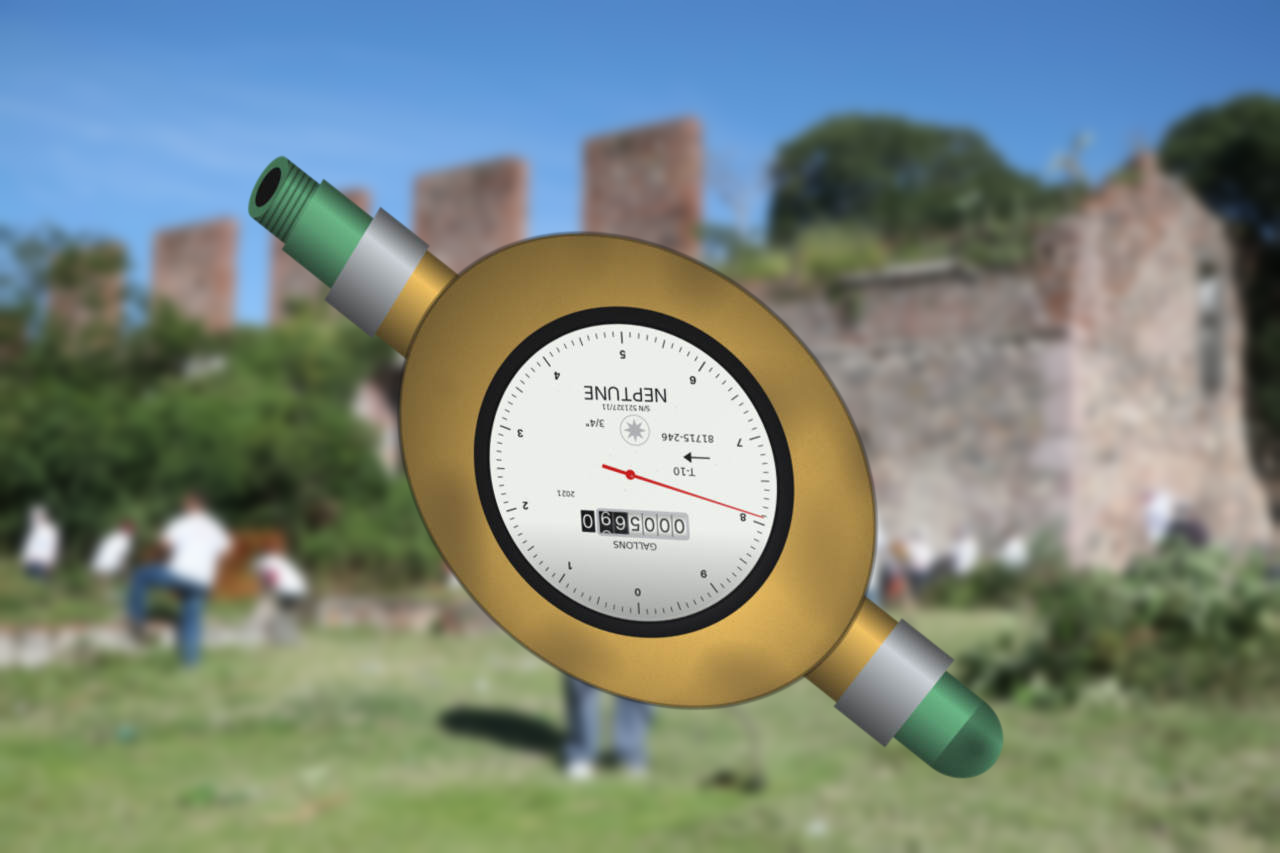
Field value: {"value": 5687.9, "unit": "gal"}
